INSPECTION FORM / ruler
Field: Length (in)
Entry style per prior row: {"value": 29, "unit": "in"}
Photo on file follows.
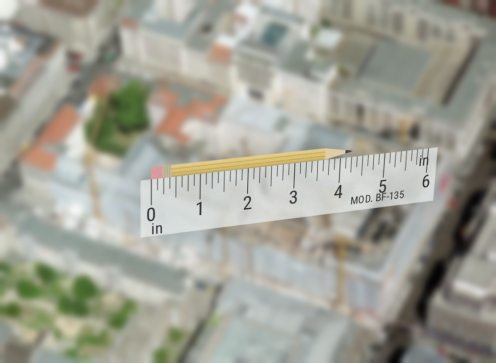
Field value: {"value": 4.25, "unit": "in"}
